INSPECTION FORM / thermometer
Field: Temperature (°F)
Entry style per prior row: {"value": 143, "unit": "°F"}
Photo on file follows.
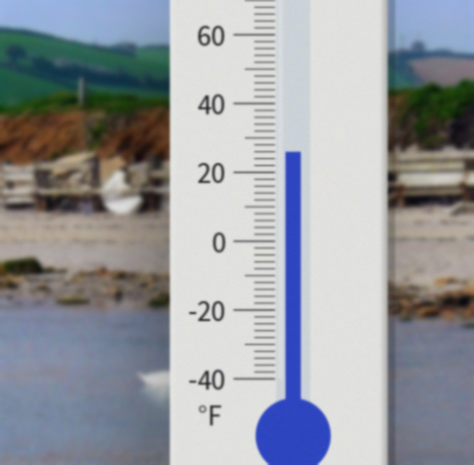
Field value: {"value": 26, "unit": "°F"}
